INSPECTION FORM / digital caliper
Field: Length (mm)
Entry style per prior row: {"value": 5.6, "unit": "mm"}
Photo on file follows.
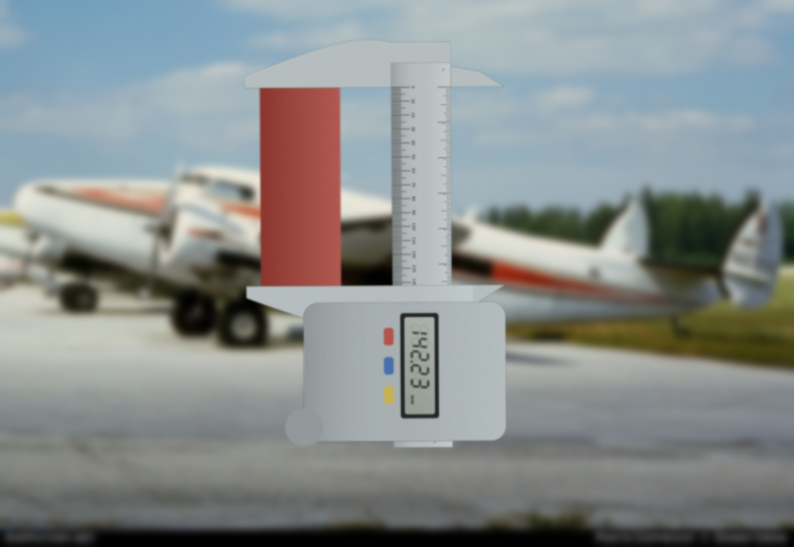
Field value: {"value": 142.23, "unit": "mm"}
